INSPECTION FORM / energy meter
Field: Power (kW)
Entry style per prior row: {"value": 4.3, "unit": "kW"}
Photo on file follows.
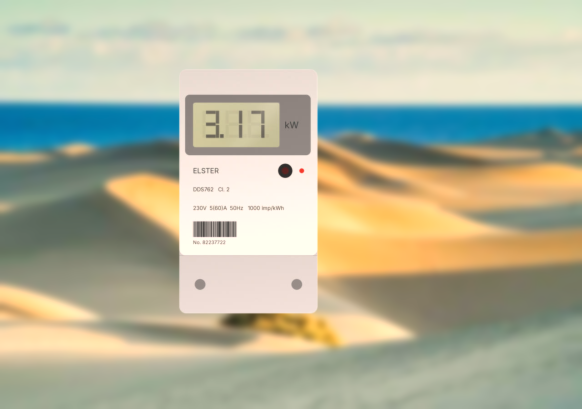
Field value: {"value": 3.17, "unit": "kW"}
